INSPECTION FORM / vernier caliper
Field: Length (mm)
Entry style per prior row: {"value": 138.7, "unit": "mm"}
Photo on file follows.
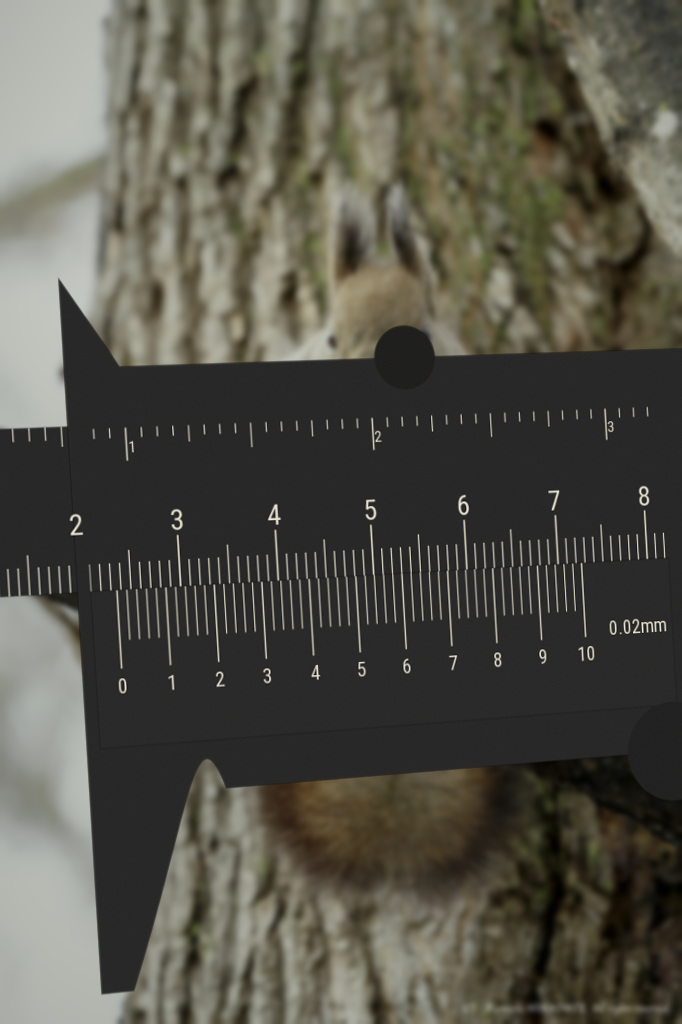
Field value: {"value": 23.6, "unit": "mm"}
